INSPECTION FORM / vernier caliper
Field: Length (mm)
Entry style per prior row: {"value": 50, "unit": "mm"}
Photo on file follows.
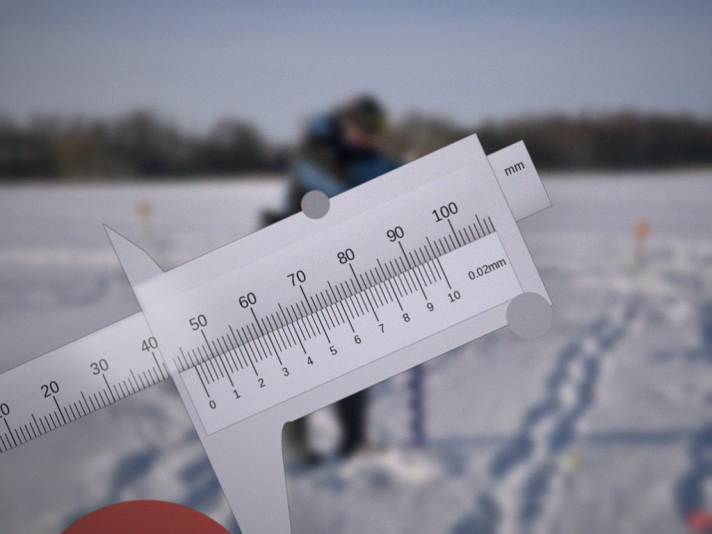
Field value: {"value": 46.2, "unit": "mm"}
